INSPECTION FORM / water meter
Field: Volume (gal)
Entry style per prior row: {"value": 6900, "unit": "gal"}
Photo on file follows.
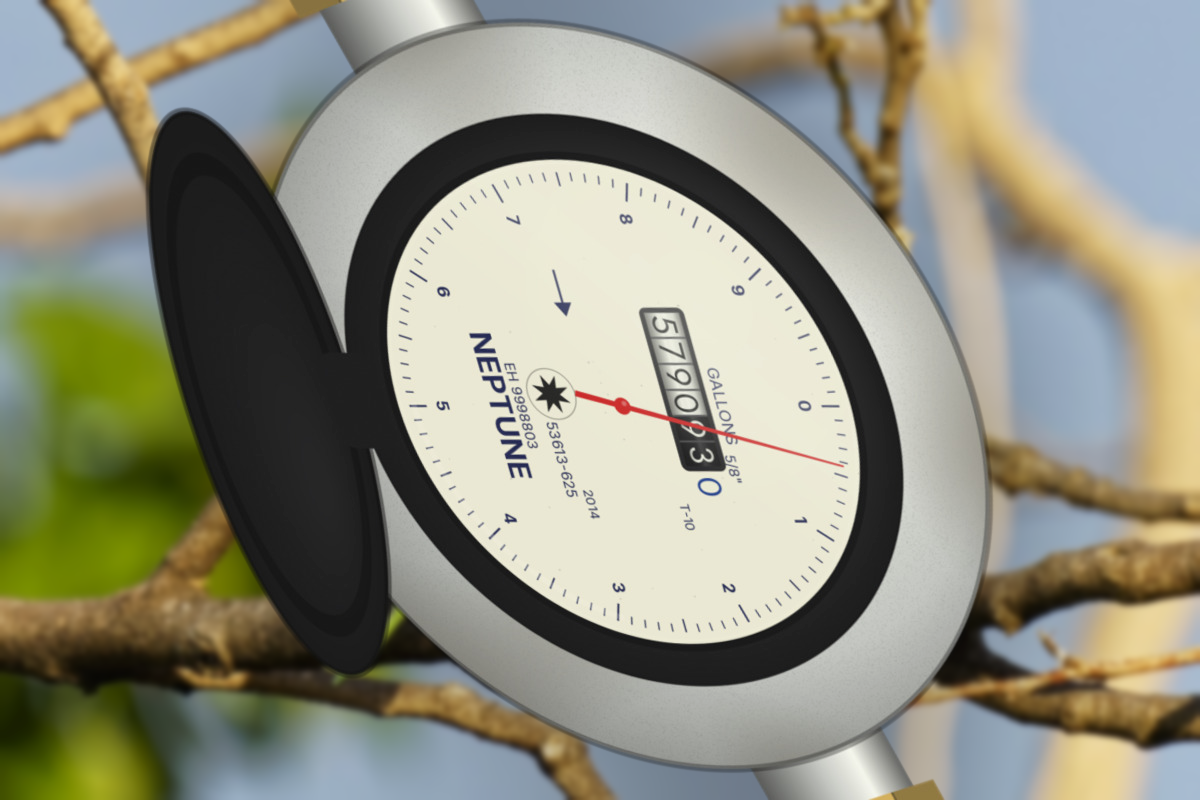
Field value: {"value": 5790930.4, "unit": "gal"}
